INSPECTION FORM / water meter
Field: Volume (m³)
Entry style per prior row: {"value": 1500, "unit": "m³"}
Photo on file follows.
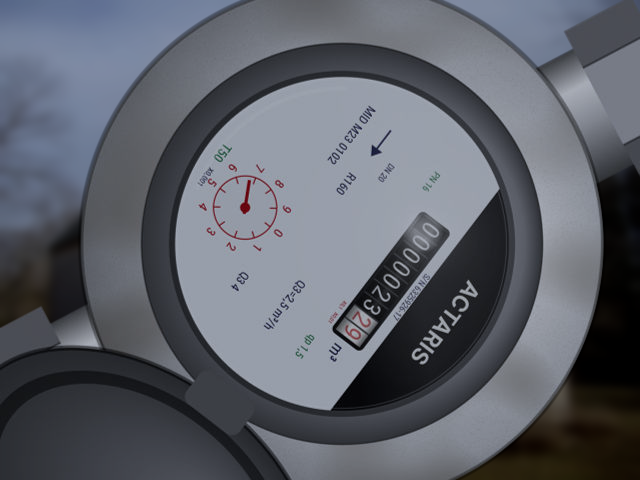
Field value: {"value": 23.296, "unit": "m³"}
